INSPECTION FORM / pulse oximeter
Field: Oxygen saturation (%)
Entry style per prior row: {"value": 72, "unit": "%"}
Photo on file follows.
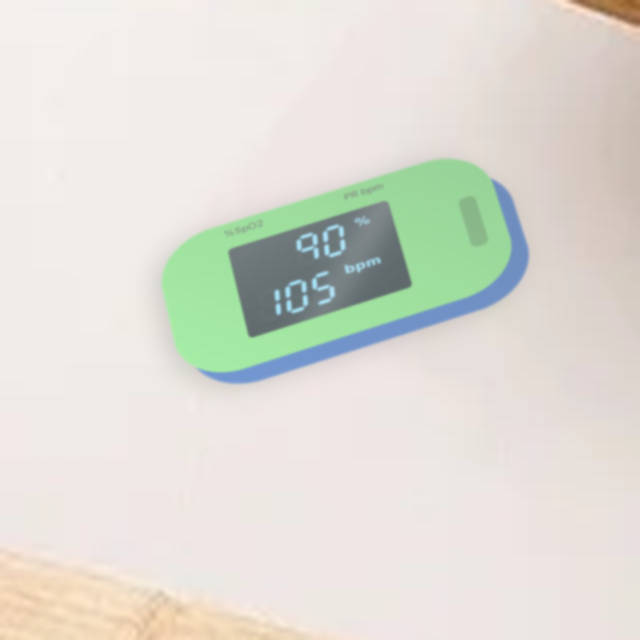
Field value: {"value": 90, "unit": "%"}
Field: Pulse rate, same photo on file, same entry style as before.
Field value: {"value": 105, "unit": "bpm"}
